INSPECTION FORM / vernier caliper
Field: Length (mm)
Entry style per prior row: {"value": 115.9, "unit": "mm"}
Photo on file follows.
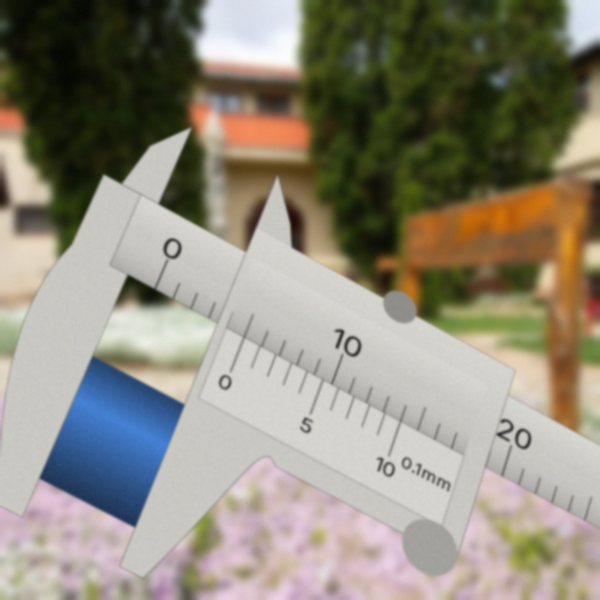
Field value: {"value": 5.0, "unit": "mm"}
